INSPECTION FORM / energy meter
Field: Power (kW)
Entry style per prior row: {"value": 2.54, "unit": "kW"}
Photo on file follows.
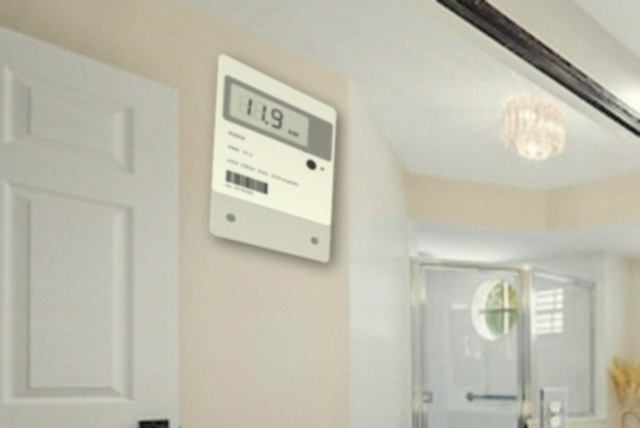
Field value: {"value": 11.9, "unit": "kW"}
